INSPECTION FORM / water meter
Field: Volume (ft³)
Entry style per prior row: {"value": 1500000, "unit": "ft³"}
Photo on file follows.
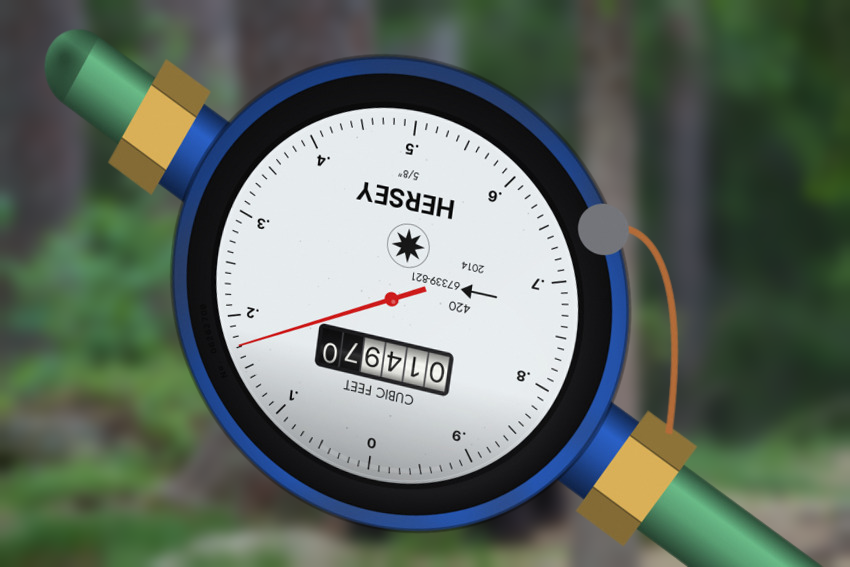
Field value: {"value": 14970.17, "unit": "ft³"}
